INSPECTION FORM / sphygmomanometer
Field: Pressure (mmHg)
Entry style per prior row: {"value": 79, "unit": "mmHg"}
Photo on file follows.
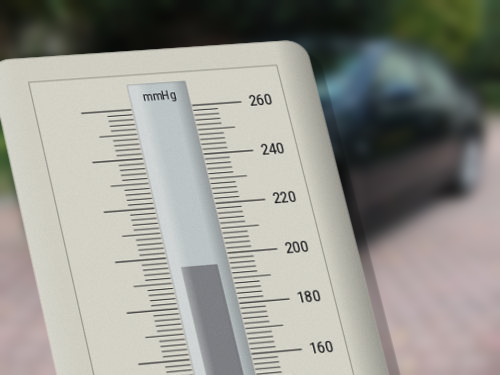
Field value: {"value": 196, "unit": "mmHg"}
